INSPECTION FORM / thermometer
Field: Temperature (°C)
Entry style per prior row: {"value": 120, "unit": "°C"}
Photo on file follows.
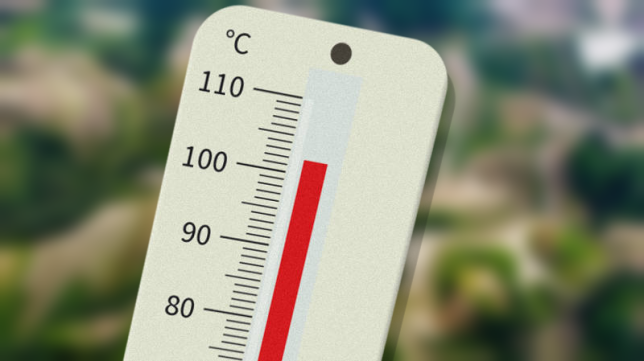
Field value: {"value": 102, "unit": "°C"}
